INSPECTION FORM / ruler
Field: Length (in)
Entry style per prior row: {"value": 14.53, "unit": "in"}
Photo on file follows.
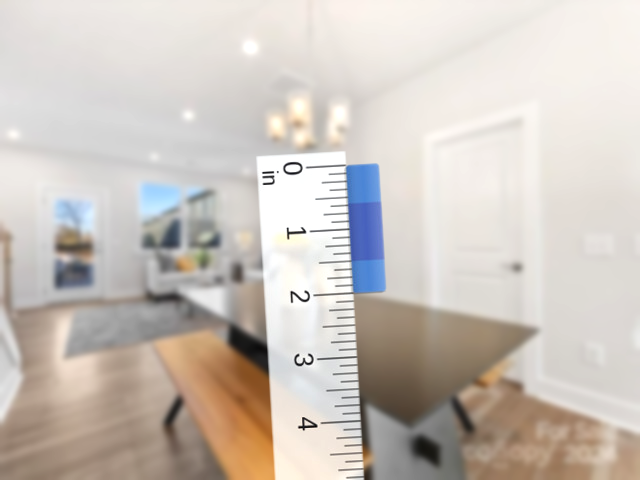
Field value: {"value": 2, "unit": "in"}
